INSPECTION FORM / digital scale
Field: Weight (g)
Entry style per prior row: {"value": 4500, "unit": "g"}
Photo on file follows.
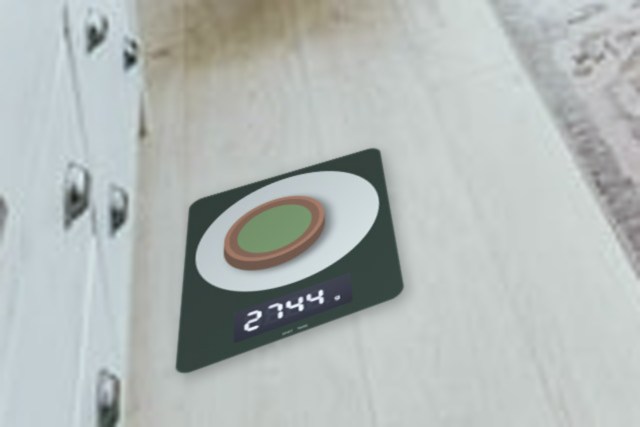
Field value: {"value": 2744, "unit": "g"}
